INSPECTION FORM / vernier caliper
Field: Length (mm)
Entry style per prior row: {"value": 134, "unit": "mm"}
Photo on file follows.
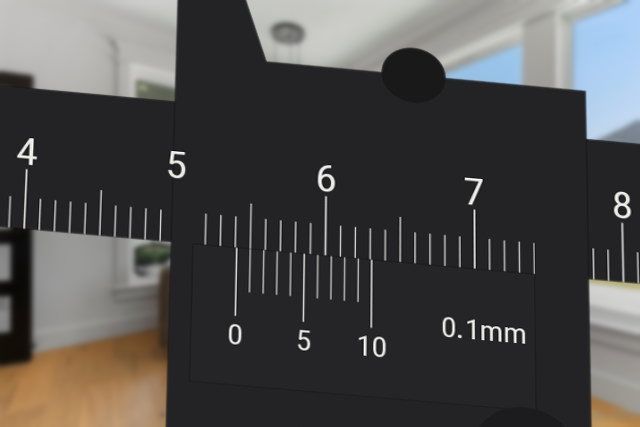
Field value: {"value": 54.1, "unit": "mm"}
